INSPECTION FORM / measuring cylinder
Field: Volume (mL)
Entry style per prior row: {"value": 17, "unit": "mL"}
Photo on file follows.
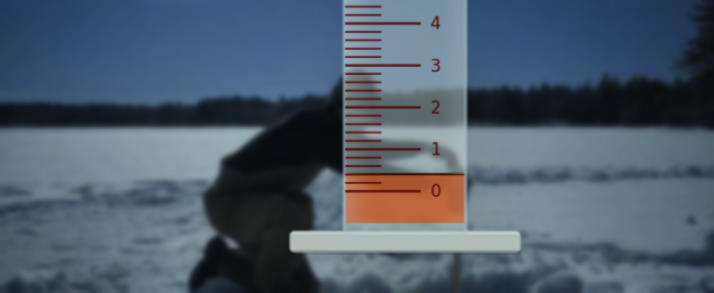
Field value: {"value": 0.4, "unit": "mL"}
